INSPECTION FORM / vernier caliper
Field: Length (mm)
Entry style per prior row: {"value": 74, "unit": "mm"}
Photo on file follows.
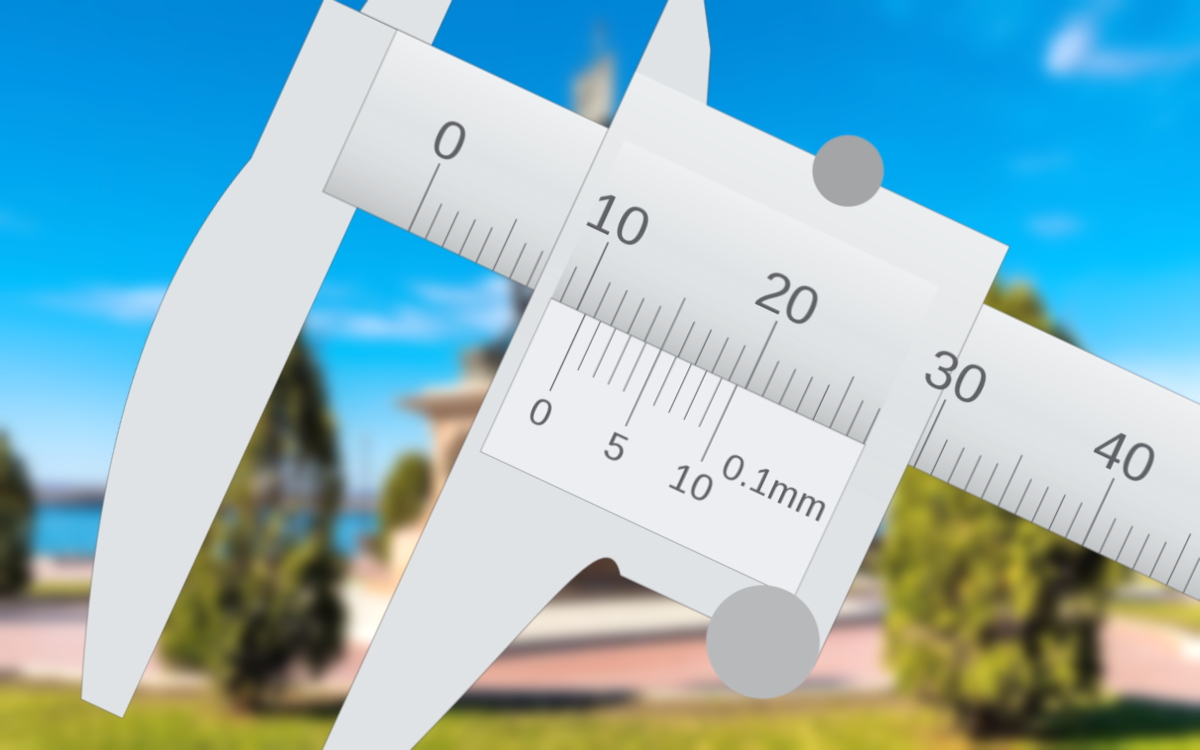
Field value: {"value": 10.5, "unit": "mm"}
